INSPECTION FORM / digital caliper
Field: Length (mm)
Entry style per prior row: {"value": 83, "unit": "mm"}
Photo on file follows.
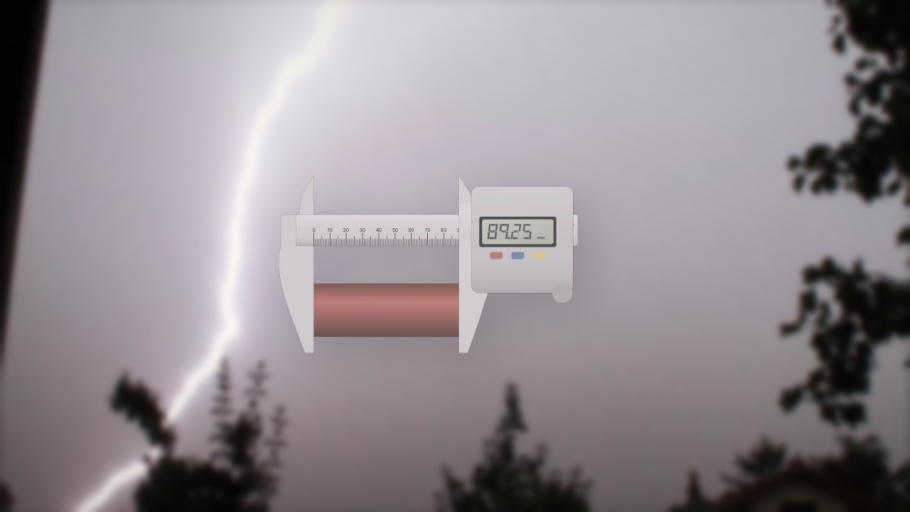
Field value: {"value": 89.25, "unit": "mm"}
